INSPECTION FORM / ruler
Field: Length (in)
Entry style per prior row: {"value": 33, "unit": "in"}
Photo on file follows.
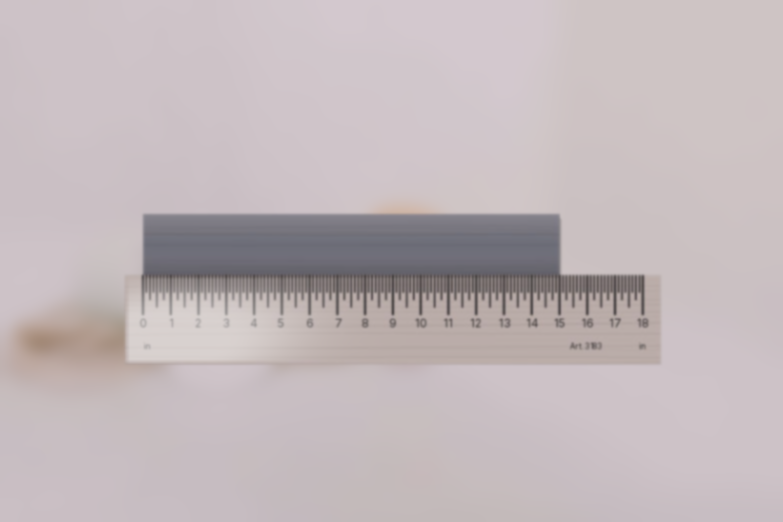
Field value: {"value": 15, "unit": "in"}
